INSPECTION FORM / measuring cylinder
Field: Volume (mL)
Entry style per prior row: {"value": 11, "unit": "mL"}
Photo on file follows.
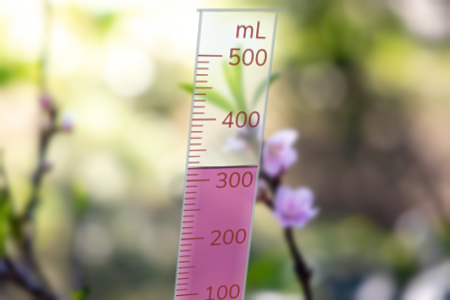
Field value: {"value": 320, "unit": "mL"}
